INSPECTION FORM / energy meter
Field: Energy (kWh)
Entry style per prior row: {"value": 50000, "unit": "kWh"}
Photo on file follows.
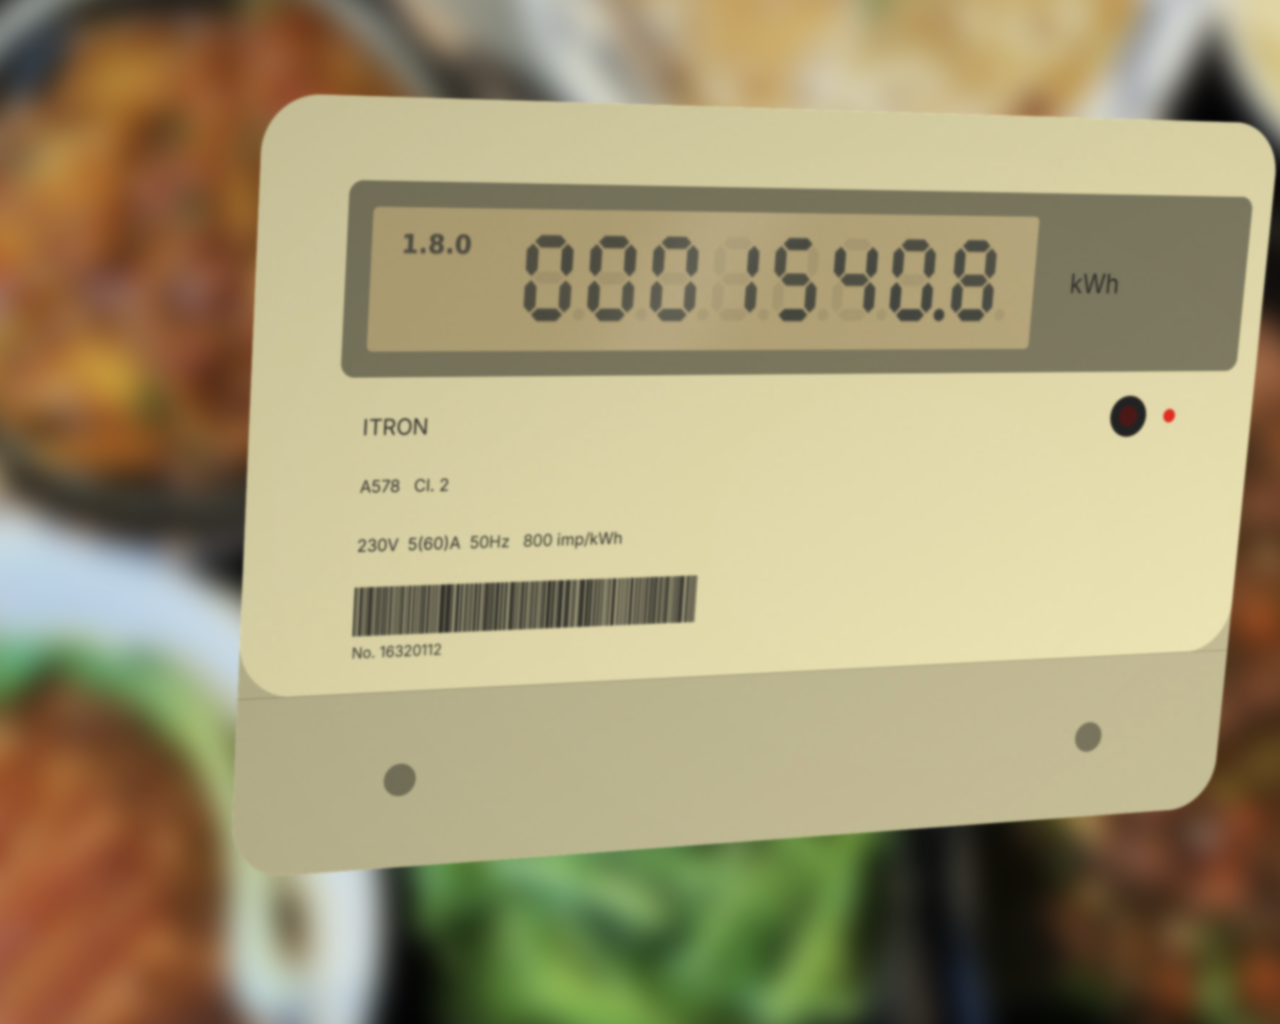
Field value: {"value": 1540.8, "unit": "kWh"}
